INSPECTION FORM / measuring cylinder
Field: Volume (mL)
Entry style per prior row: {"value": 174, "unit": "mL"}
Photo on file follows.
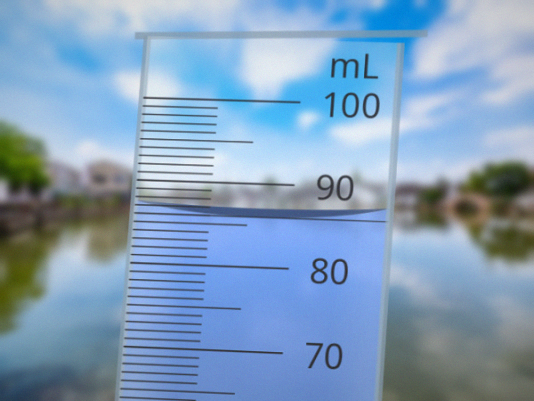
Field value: {"value": 86, "unit": "mL"}
